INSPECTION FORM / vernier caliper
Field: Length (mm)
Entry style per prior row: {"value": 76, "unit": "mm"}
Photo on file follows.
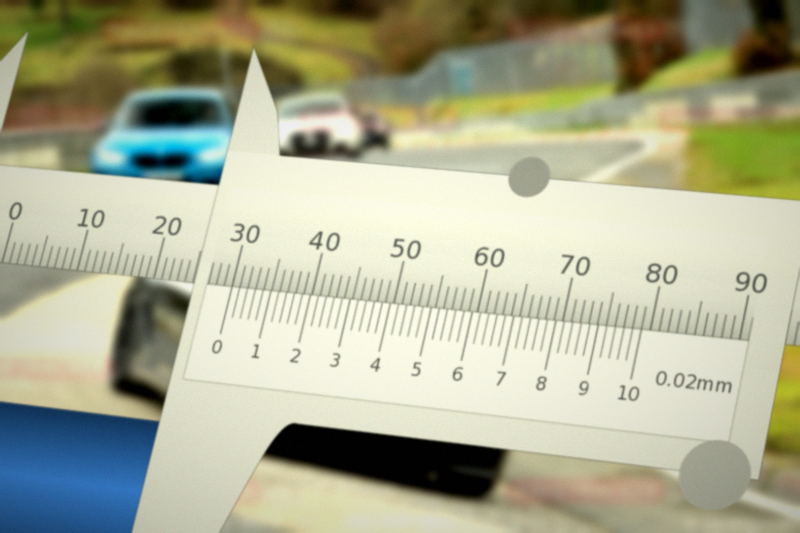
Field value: {"value": 30.0, "unit": "mm"}
